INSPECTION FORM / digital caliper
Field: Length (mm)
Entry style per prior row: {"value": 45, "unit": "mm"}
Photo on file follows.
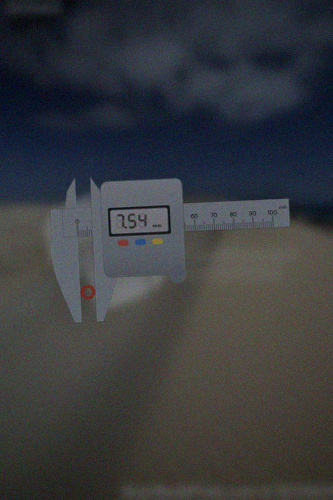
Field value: {"value": 7.54, "unit": "mm"}
